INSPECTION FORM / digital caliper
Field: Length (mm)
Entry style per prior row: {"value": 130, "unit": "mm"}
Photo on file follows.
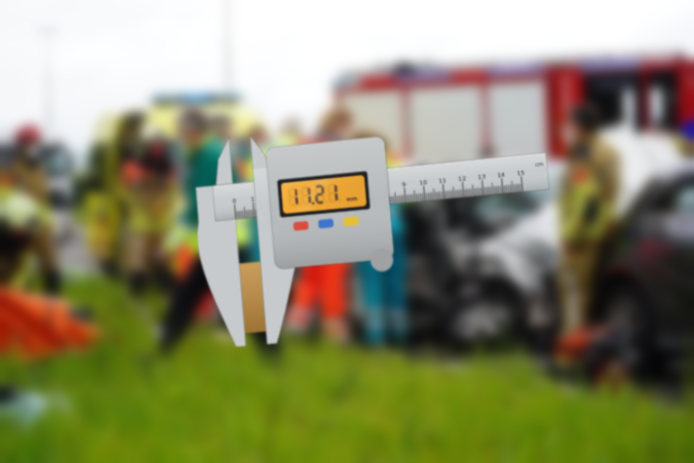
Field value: {"value": 11.21, "unit": "mm"}
